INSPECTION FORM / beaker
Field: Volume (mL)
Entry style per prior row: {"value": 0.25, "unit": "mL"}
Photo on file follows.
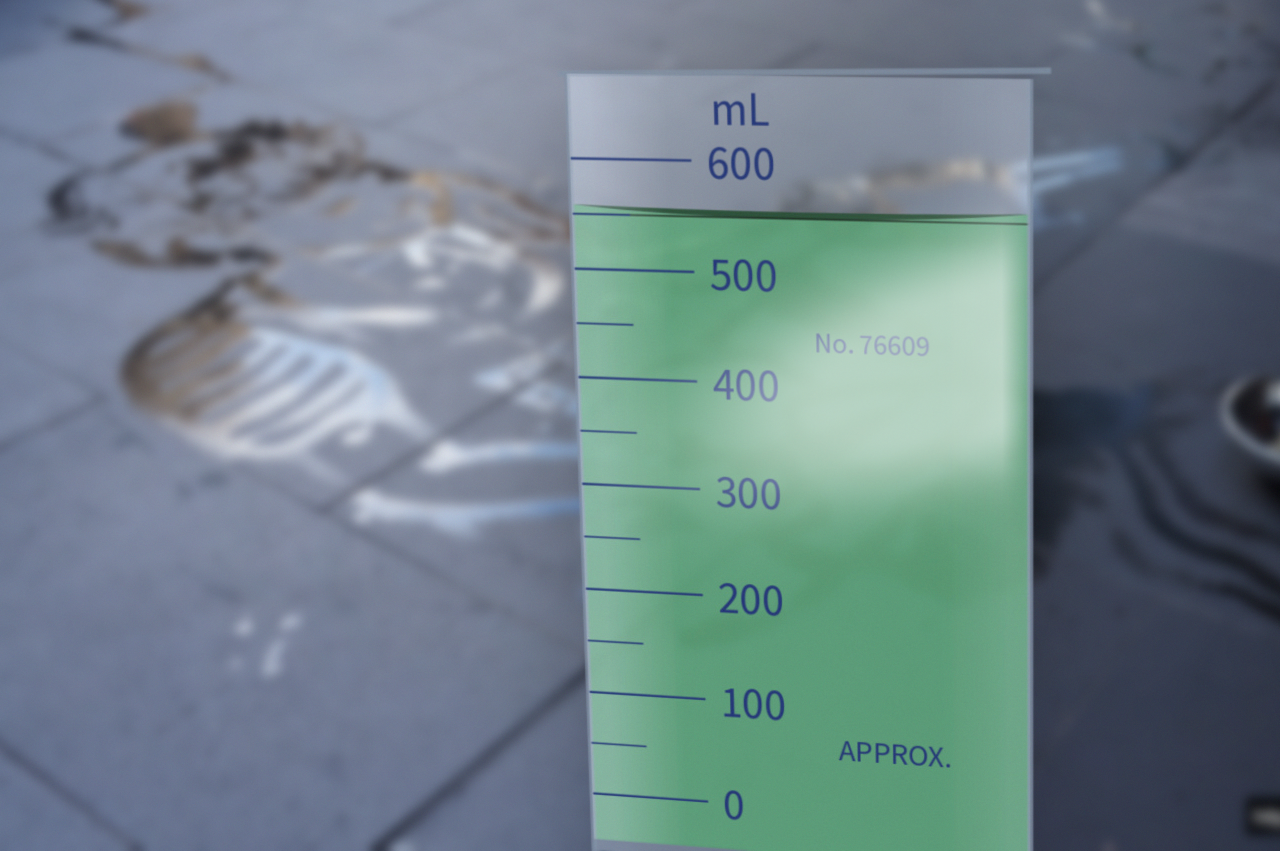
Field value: {"value": 550, "unit": "mL"}
